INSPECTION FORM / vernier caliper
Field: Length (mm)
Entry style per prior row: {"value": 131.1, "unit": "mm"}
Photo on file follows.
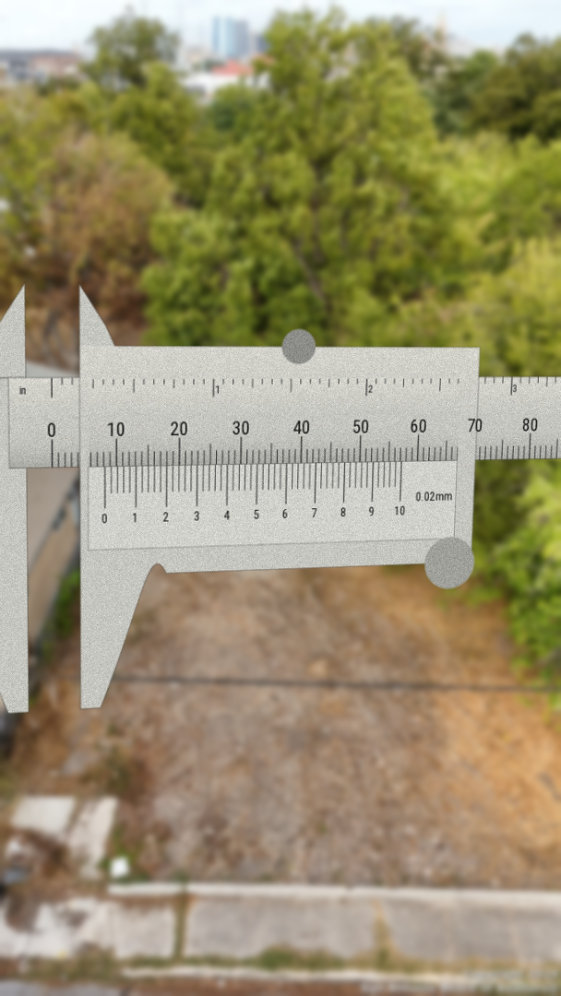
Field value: {"value": 8.2, "unit": "mm"}
